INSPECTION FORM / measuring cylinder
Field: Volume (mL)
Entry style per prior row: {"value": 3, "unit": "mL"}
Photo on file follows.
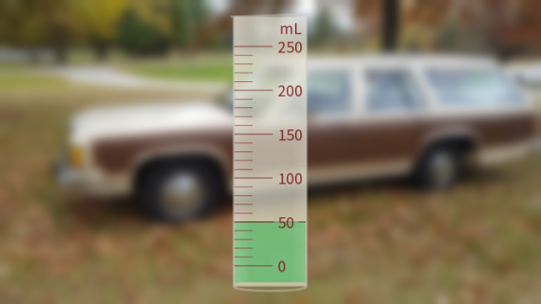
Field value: {"value": 50, "unit": "mL"}
